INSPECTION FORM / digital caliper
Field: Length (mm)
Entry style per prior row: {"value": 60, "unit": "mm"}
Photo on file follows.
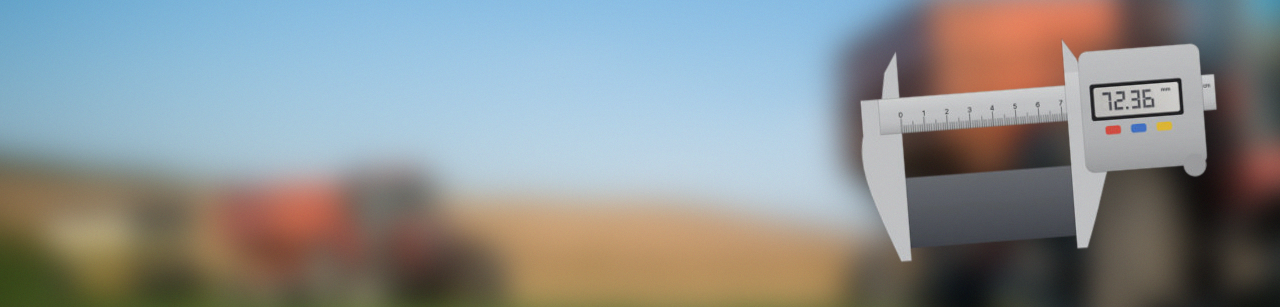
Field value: {"value": 72.36, "unit": "mm"}
